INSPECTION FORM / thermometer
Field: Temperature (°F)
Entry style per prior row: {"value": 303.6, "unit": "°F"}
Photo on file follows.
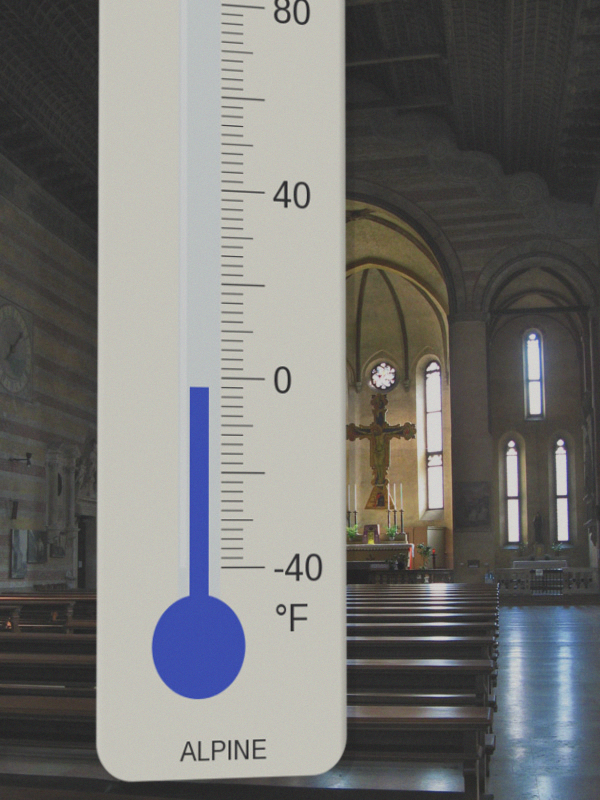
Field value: {"value": -2, "unit": "°F"}
